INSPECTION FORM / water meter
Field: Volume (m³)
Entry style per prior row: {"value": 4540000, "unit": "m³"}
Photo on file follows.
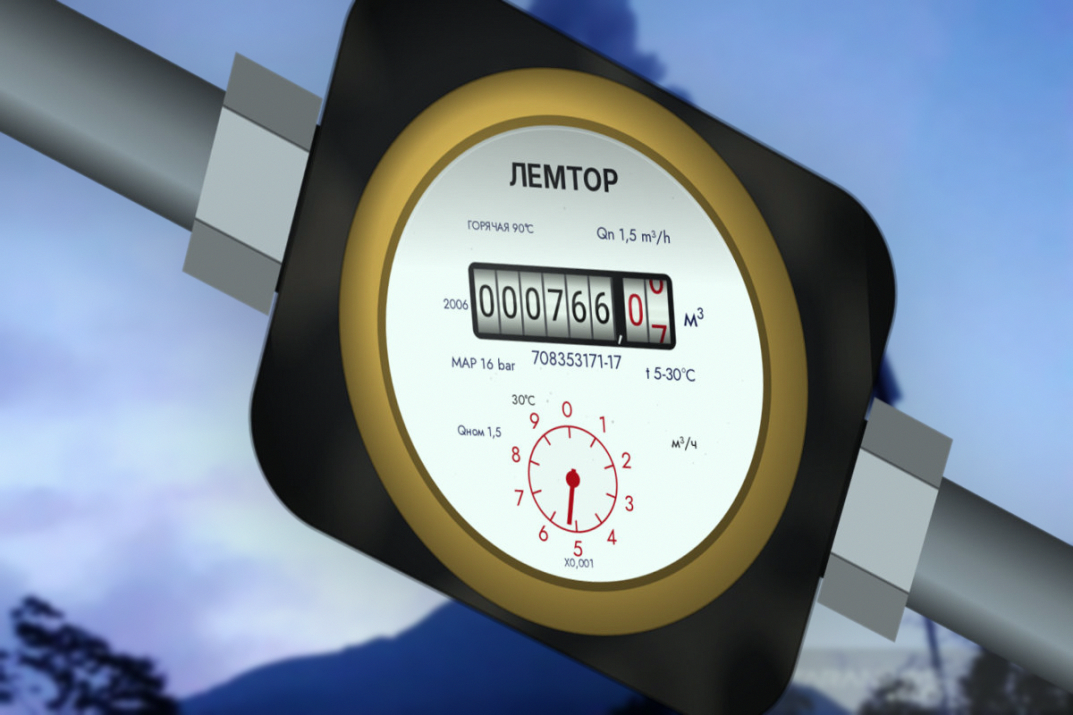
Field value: {"value": 766.065, "unit": "m³"}
